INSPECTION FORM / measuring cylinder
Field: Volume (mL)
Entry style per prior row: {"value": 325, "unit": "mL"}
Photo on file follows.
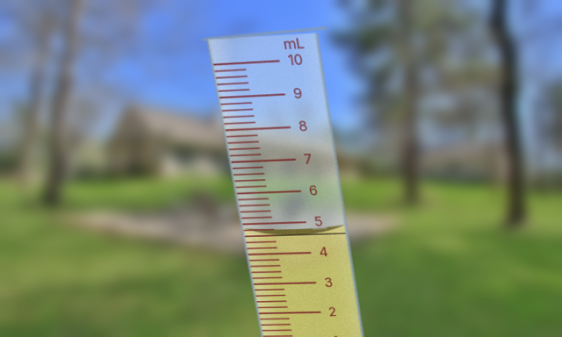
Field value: {"value": 4.6, "unit": "mL"}
